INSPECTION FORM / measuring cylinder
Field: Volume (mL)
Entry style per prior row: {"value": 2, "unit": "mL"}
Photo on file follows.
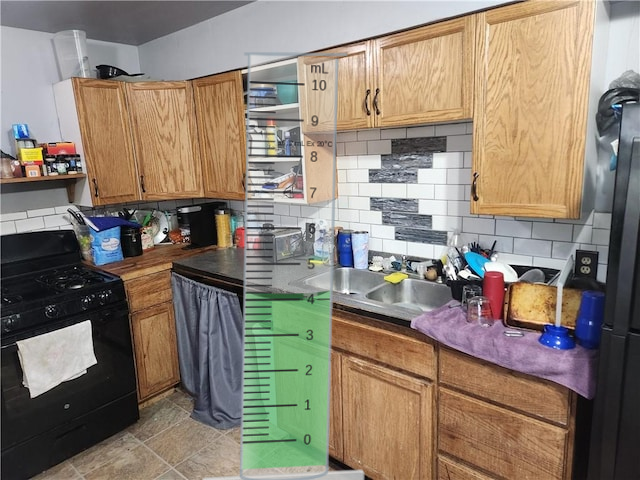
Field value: {"value": 4, "unit": "mL"}
